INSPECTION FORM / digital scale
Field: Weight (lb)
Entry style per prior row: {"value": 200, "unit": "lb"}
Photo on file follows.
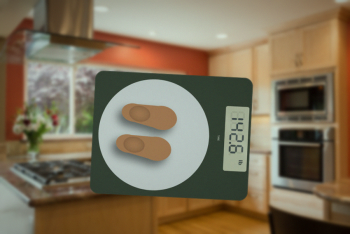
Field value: {"value": 142.6, "unit": "lb"}
